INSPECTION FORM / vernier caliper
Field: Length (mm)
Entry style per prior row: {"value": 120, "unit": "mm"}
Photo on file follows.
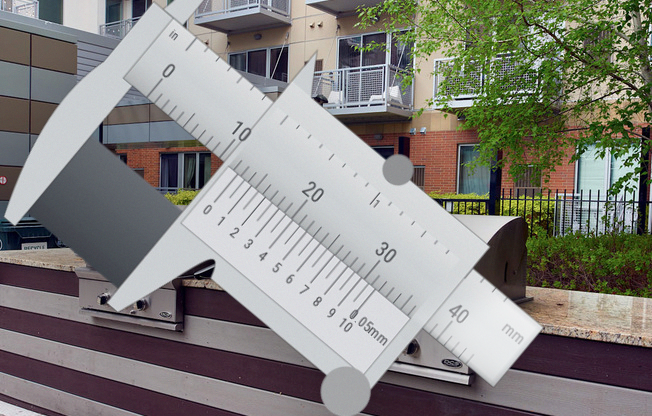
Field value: {"value": 12.6, "unit": "mm"}
